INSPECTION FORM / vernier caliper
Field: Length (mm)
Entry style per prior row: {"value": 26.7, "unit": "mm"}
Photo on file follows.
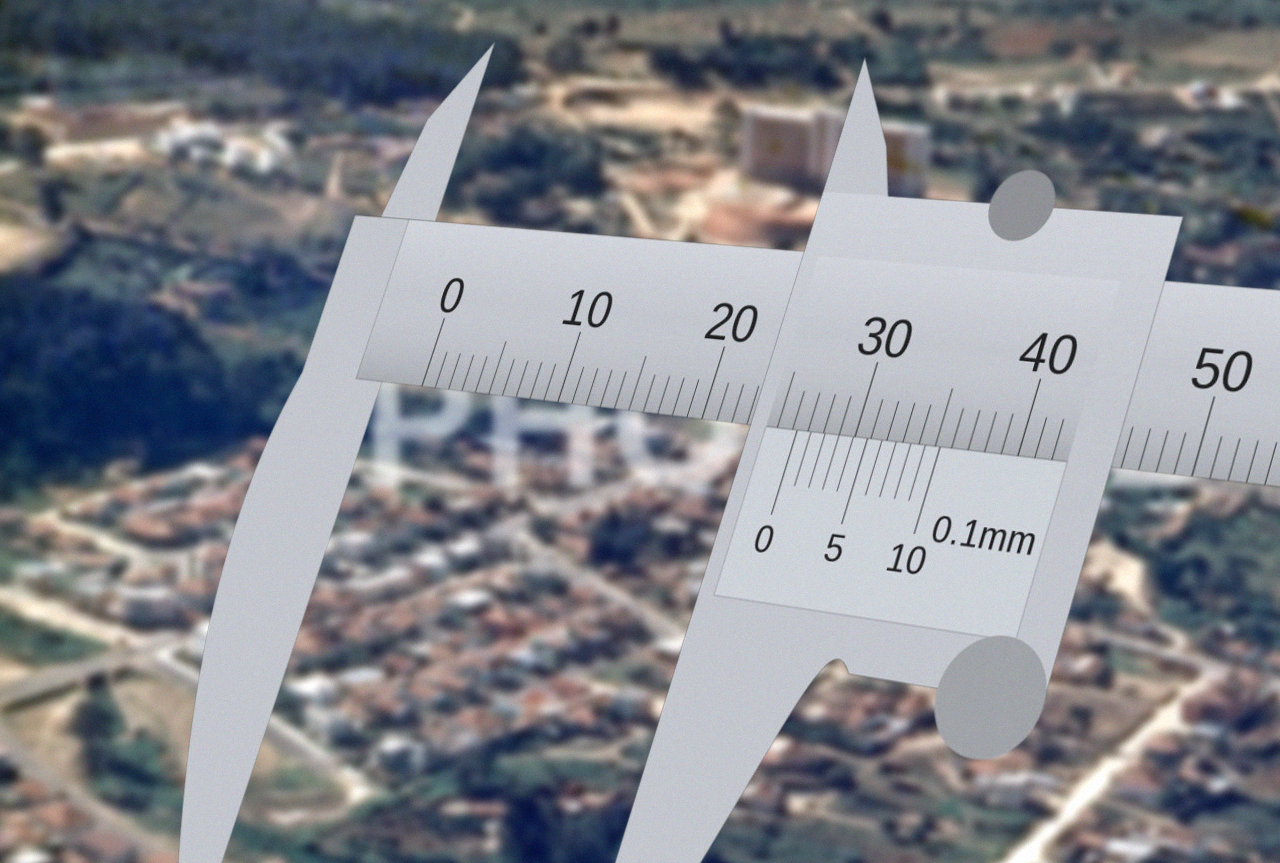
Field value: {"value": 26.3, "unit": "mm"}
